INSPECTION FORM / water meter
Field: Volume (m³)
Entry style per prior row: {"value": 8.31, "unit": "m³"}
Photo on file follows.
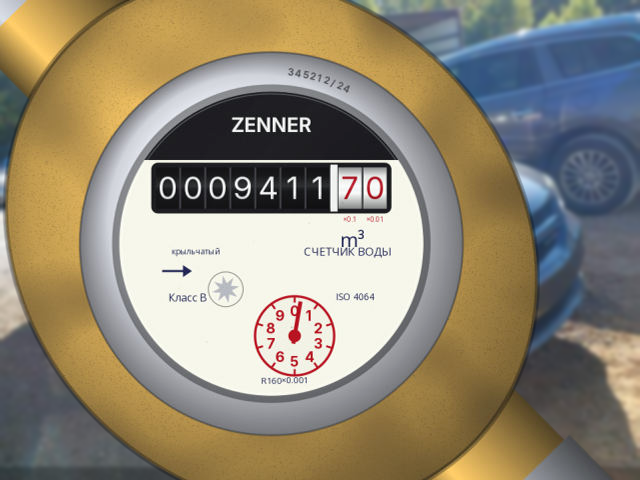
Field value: {"value": 9411.700, "unit": "m³"}
